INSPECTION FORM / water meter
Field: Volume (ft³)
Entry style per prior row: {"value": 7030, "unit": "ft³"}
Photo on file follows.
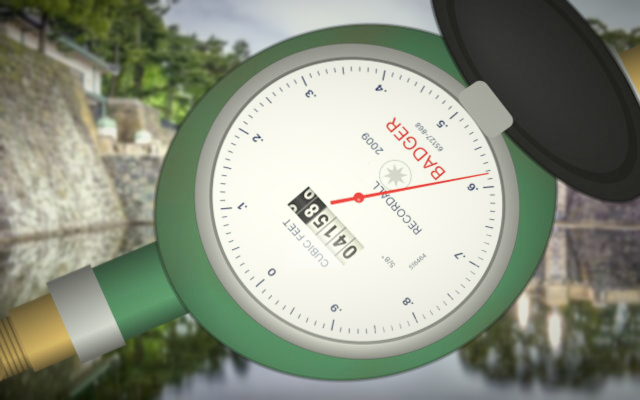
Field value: {"value": 41588.58, "unit": "ft³"}
